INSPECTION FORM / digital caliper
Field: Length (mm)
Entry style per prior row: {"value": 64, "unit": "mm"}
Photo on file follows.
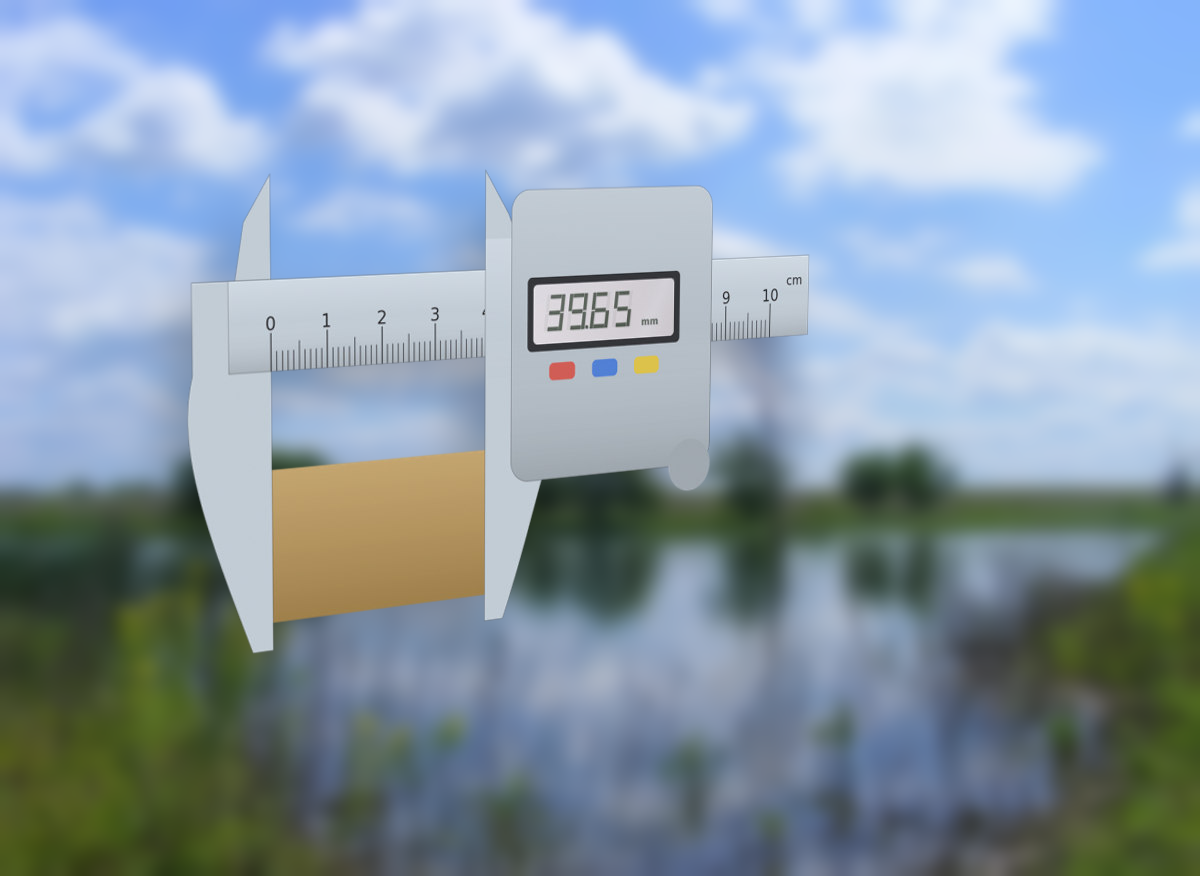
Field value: {"value": 39.65, "unit": "mm"}
